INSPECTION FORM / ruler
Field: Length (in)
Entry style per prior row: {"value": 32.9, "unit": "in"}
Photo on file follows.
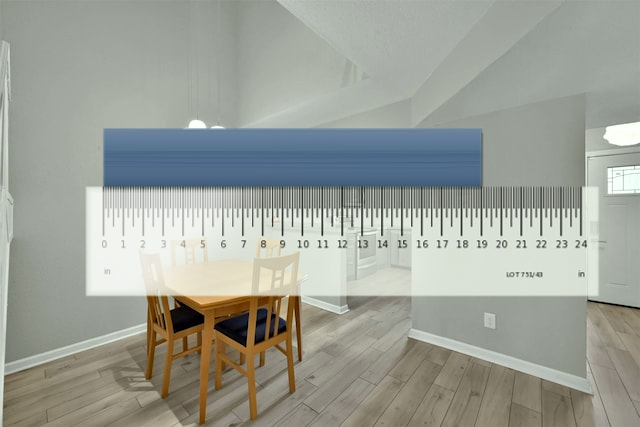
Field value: {"value": 19, "unit": "in"}
